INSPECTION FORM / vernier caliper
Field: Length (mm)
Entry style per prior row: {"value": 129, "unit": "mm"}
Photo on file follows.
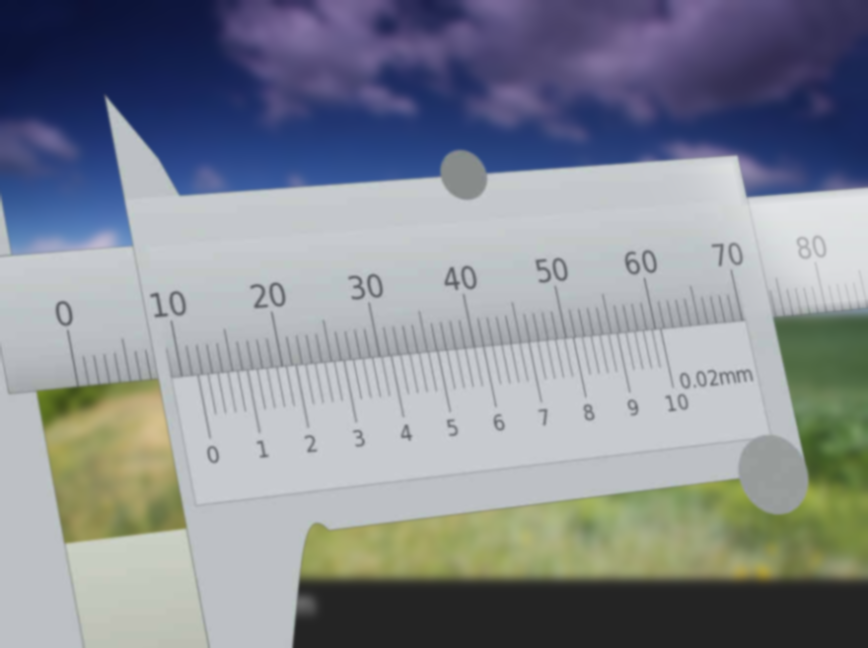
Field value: {"value": 11.6, "unit": "mm"}
